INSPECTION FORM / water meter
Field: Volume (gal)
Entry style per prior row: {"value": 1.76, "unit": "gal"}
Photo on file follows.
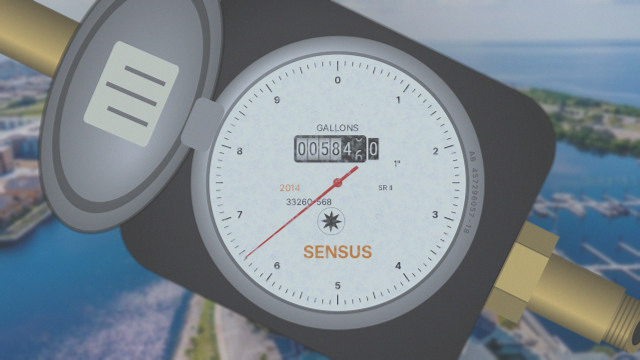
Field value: {"value": 58456.4, "unit": "gal"}
